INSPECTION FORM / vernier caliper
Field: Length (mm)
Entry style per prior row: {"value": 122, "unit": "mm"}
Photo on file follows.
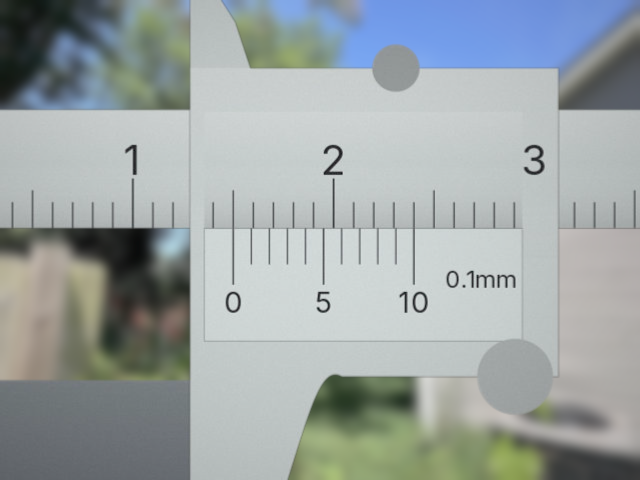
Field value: {"value": 15.0, "unit": "mm"}
